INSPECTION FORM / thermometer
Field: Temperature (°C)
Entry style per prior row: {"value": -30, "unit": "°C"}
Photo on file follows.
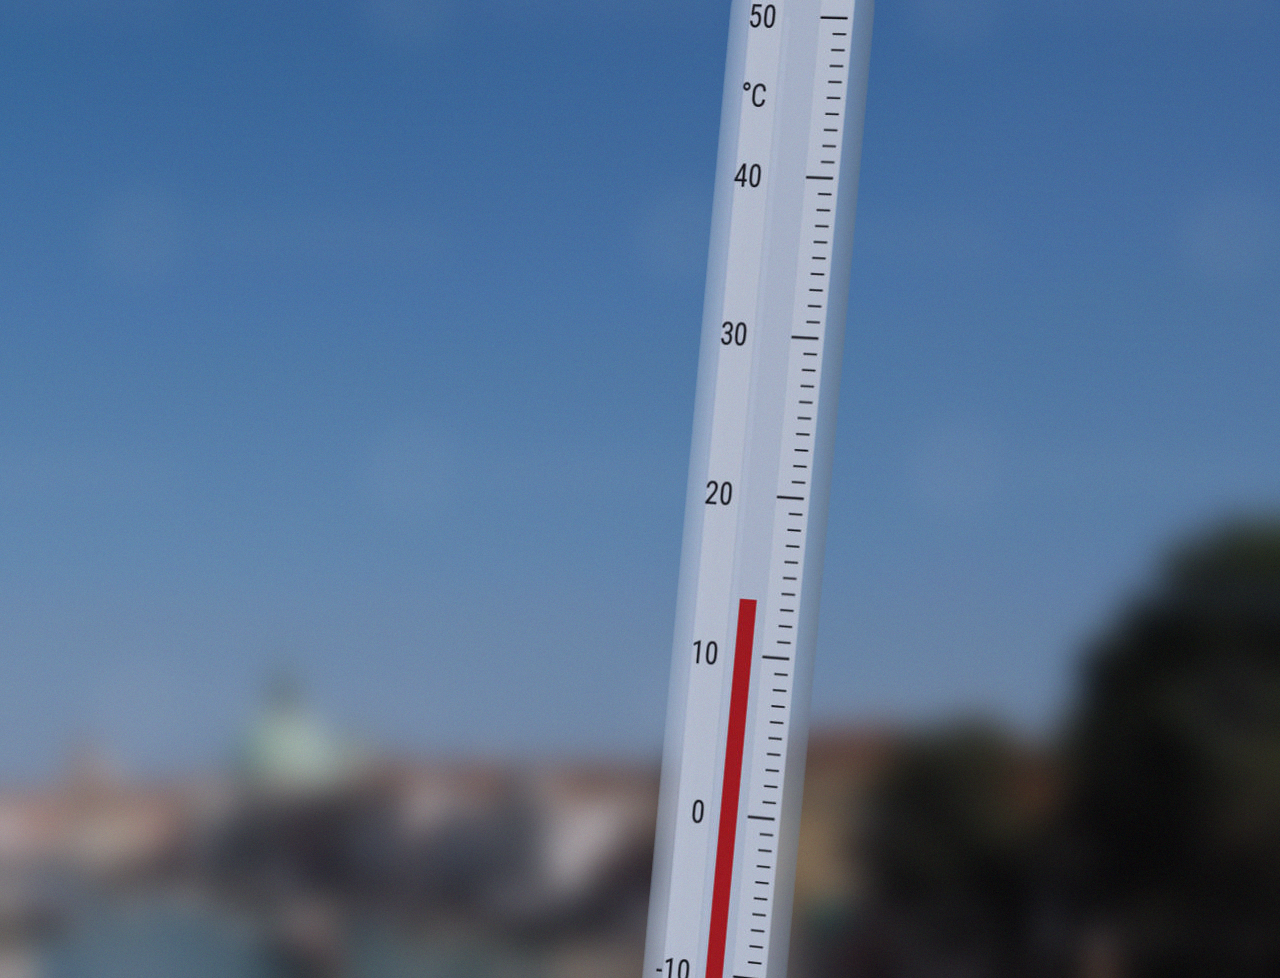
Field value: {"value": 13.5, "unit": "°C"}
